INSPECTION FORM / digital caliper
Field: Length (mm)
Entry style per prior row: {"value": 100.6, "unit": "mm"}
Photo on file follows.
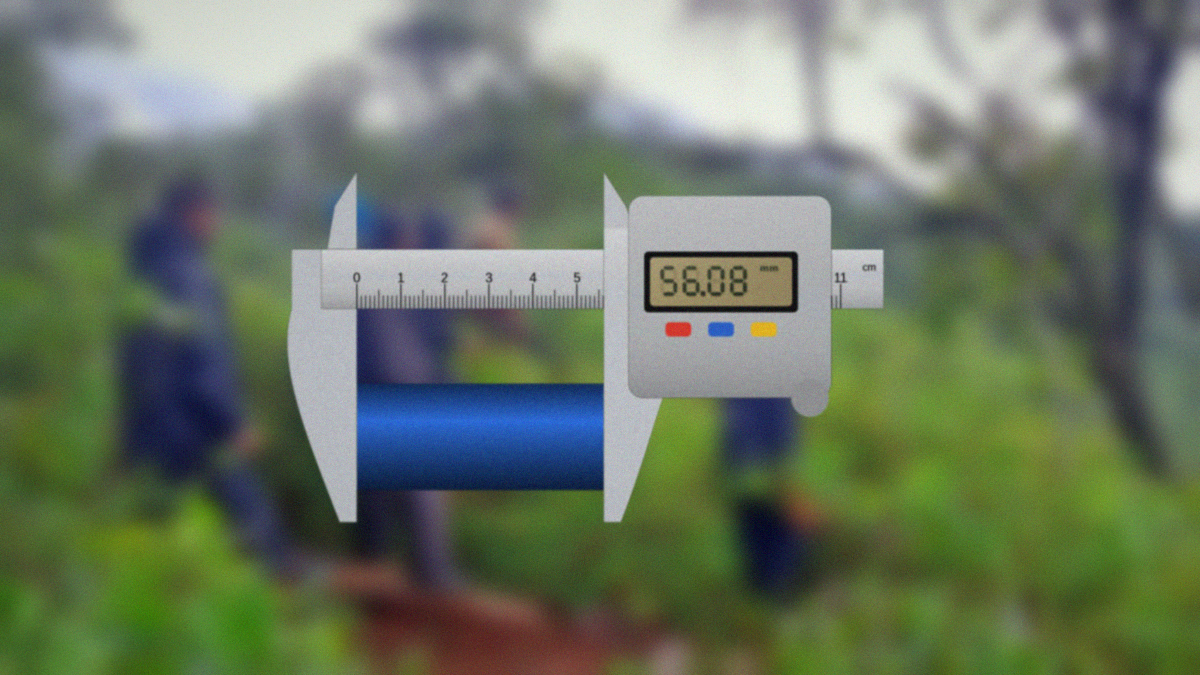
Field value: {"value": 56.08, "unit": "mm"}
